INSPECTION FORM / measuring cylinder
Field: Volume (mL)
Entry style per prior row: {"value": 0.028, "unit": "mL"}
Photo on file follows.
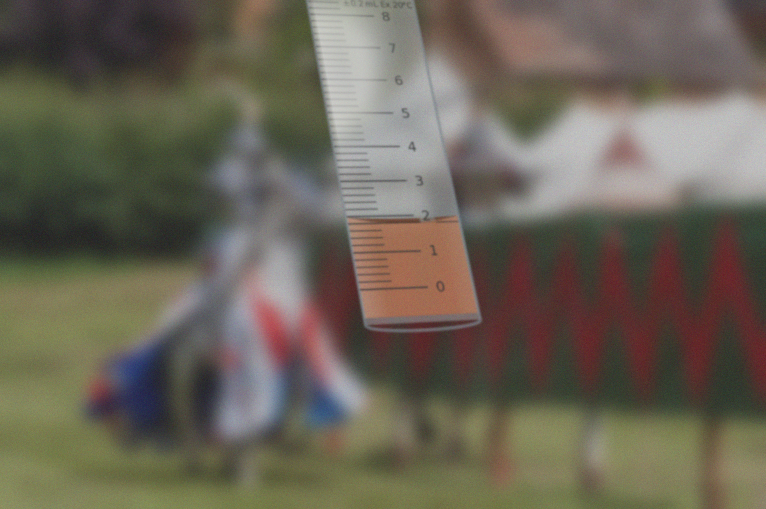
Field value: {"value": 1.8, "unit": "mL"}
